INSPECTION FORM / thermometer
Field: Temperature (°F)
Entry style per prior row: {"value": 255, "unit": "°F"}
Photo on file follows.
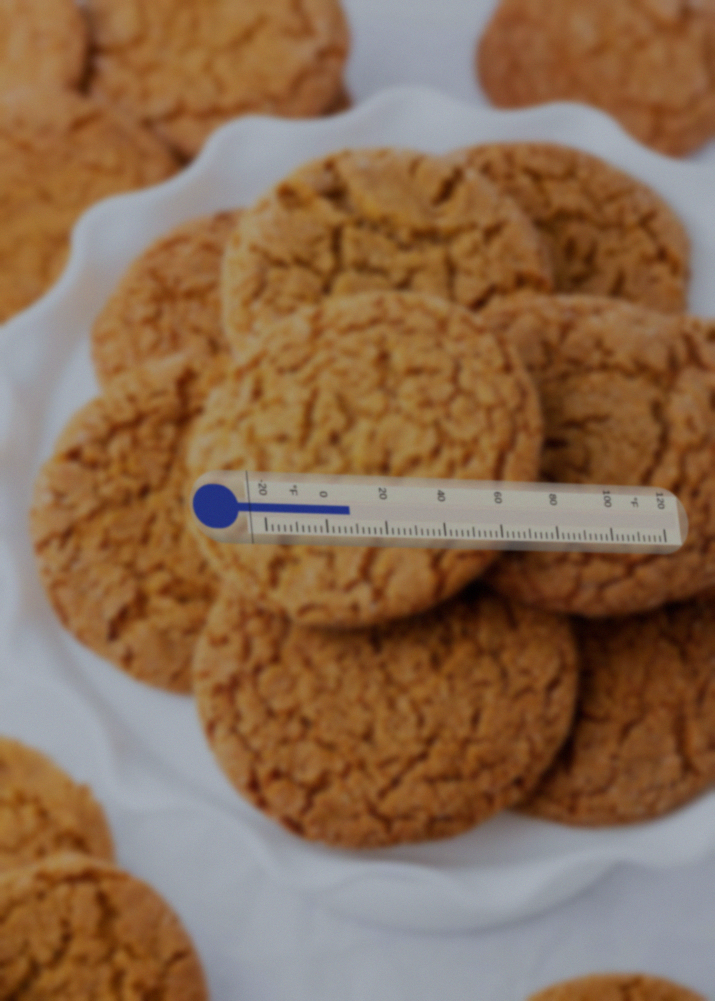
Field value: {"value": 8, "unit": "°F"}
